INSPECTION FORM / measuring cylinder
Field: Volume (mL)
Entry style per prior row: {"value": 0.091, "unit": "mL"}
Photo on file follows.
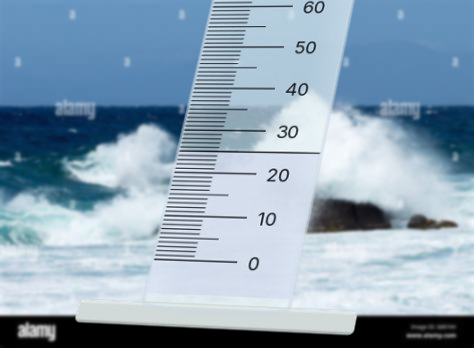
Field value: {"value": 25, "unit": "mL"}
